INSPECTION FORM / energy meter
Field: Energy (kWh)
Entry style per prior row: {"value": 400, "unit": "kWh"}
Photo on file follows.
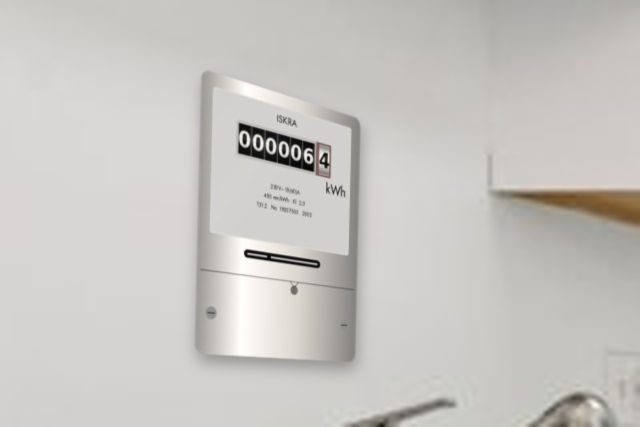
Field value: {"value": 6.4, "unit": "kWh"}
